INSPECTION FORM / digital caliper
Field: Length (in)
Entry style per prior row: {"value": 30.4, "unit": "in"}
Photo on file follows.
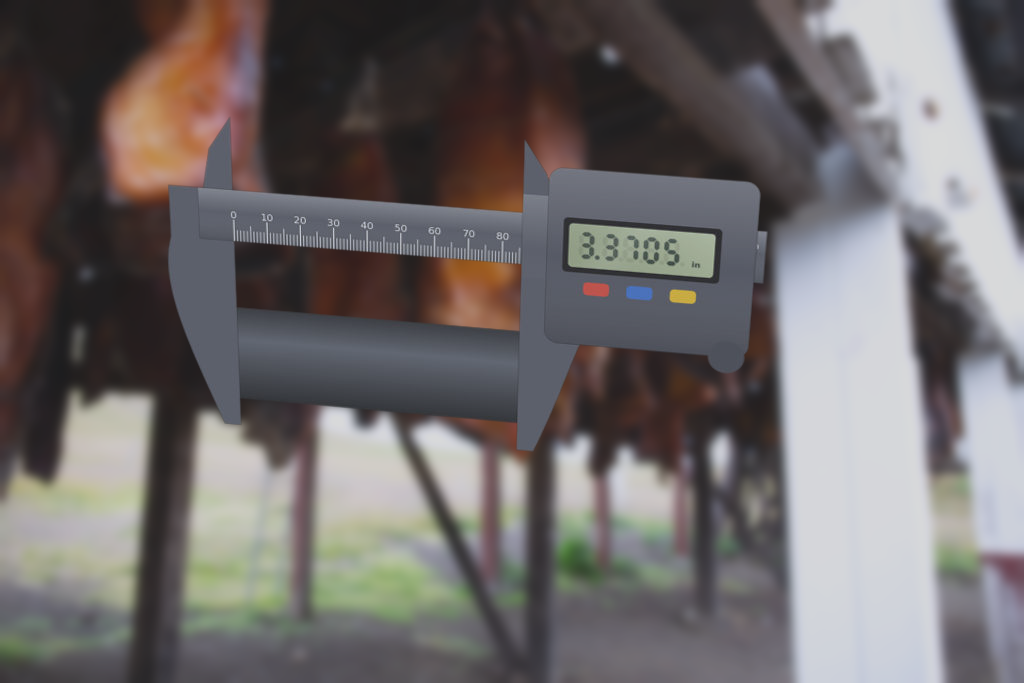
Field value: {"value": 3.3705, "unit": "in"}
